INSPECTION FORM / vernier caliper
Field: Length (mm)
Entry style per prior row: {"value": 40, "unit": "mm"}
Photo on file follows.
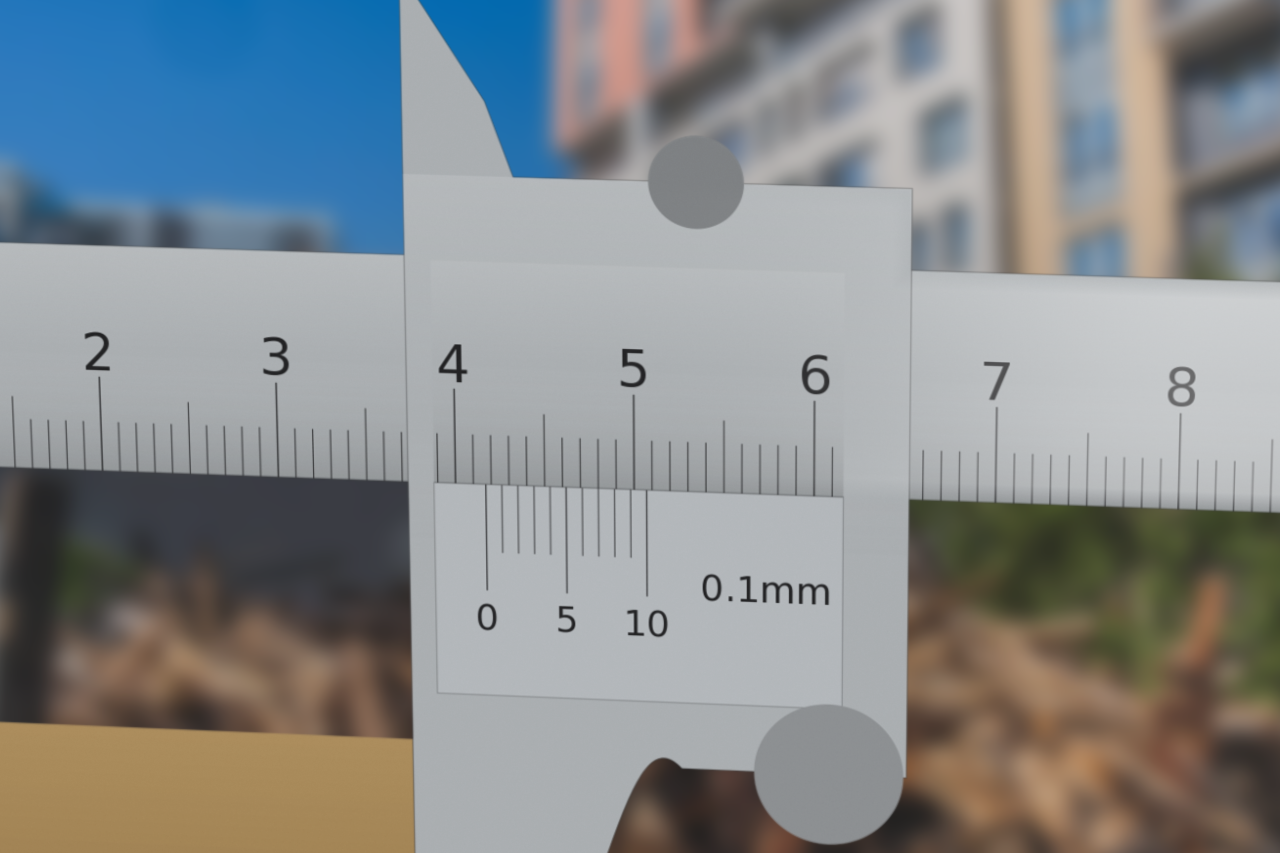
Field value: {"value": 41.7, "unit": "mm"}
